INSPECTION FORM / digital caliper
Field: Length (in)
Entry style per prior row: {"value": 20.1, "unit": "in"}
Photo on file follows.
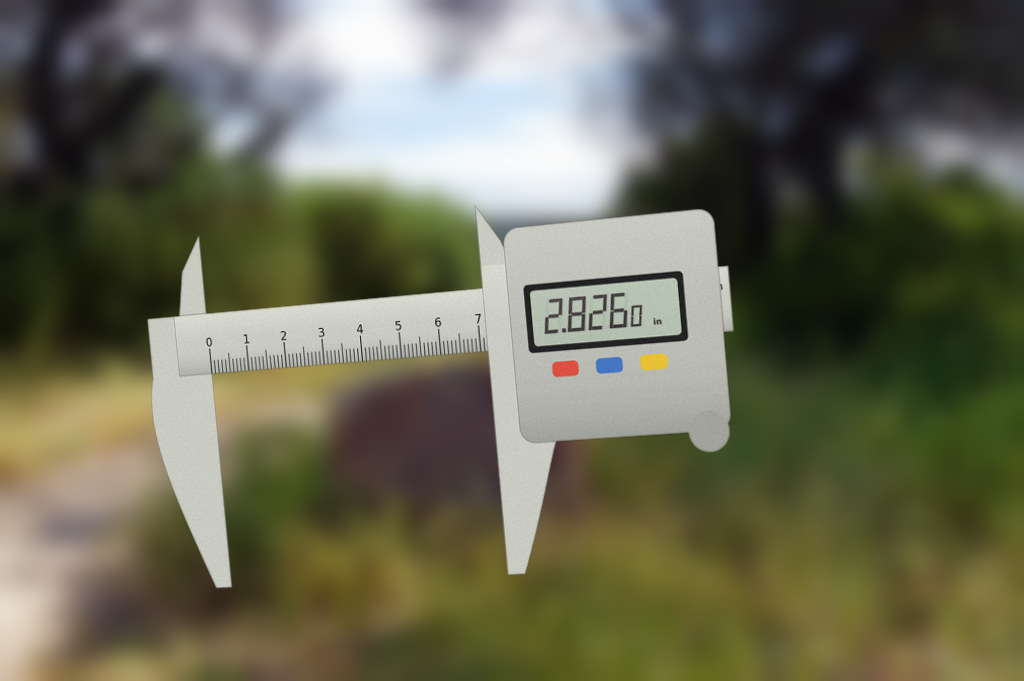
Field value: {"value": 2.8260, "unit": "in"}
